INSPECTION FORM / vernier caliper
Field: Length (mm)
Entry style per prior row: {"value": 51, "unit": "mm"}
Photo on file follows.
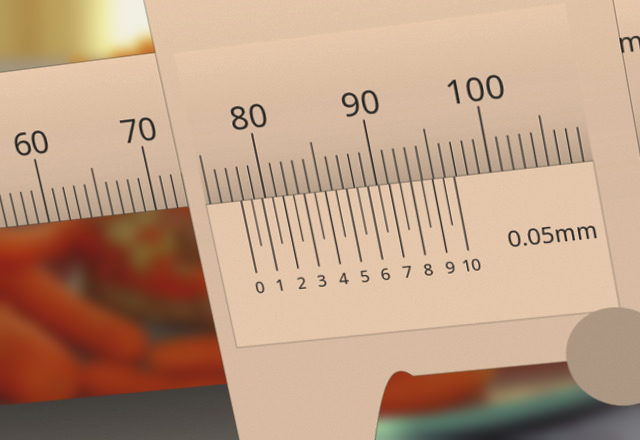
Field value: {"value": 77.8, "unit": "mm"}
